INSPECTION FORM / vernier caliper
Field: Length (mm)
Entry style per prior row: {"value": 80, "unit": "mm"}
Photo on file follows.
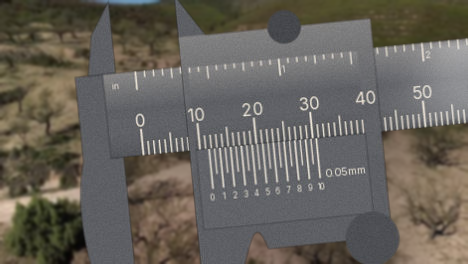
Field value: {"value": 11.6, "unit": "mm"}
